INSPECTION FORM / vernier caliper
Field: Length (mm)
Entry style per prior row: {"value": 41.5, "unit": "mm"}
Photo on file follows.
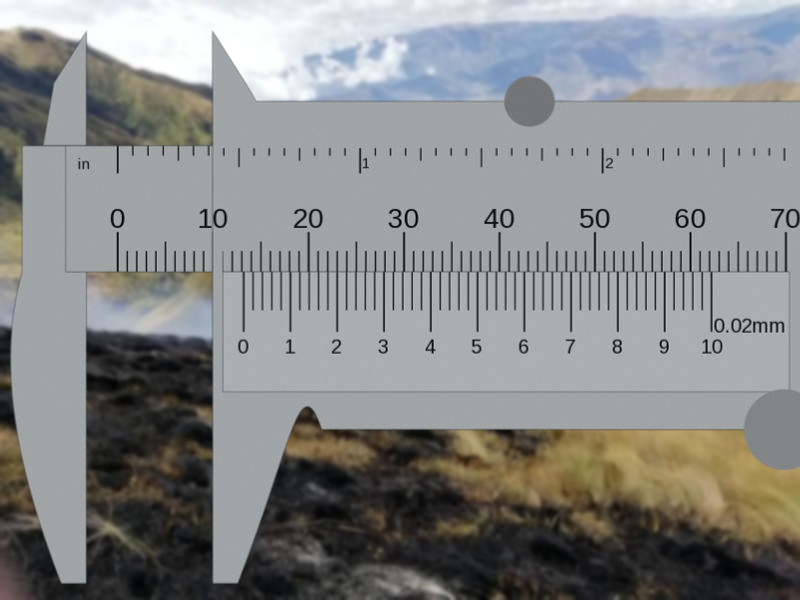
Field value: {"value": 13.2, "unit": "mm"}
